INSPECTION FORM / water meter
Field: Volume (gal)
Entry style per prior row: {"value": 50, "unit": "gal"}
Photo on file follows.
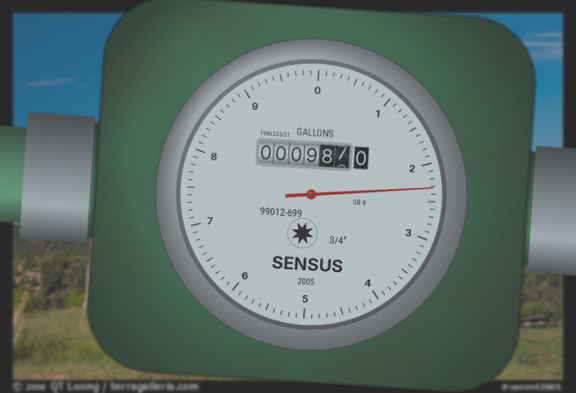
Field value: {"value": 9872.3, "unit": "gal"}
